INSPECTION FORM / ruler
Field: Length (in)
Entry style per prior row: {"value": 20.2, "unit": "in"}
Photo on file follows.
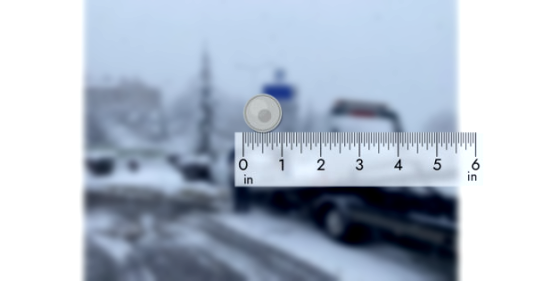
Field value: {"value": 1, "unit": "in"}
